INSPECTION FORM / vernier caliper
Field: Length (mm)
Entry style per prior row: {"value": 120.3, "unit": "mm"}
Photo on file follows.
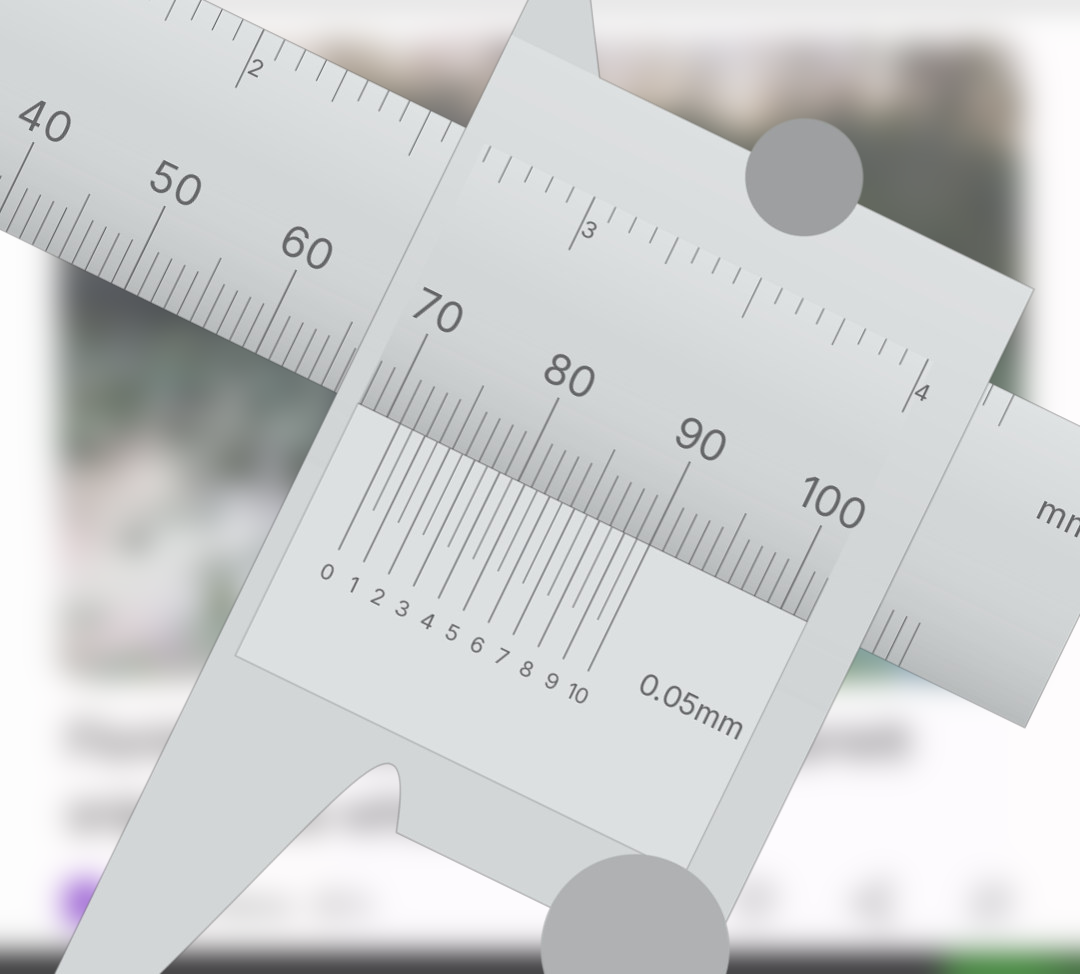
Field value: {"value": 71.0, "unit": "mm"}
